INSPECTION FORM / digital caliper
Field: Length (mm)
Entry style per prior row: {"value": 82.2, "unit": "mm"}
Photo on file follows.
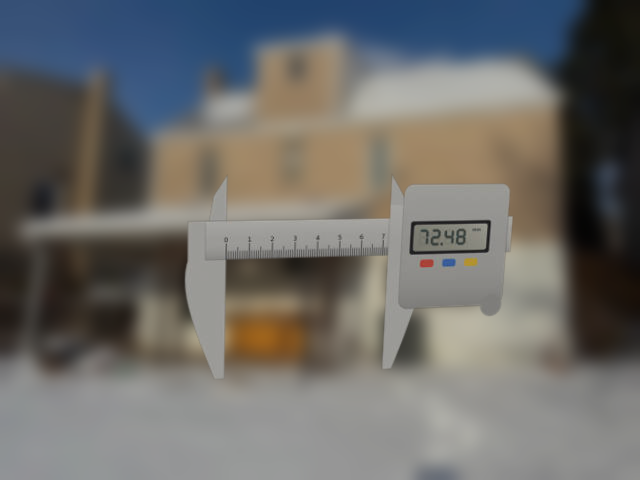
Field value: {"value": 72.48, "unit": "mm"}
